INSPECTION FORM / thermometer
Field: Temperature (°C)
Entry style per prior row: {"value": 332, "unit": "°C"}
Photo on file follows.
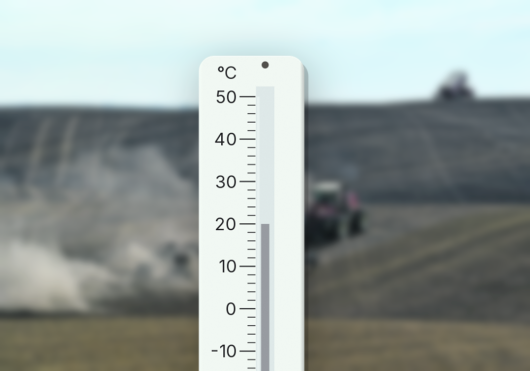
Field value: {"value": 20, "unit": "°C"}
